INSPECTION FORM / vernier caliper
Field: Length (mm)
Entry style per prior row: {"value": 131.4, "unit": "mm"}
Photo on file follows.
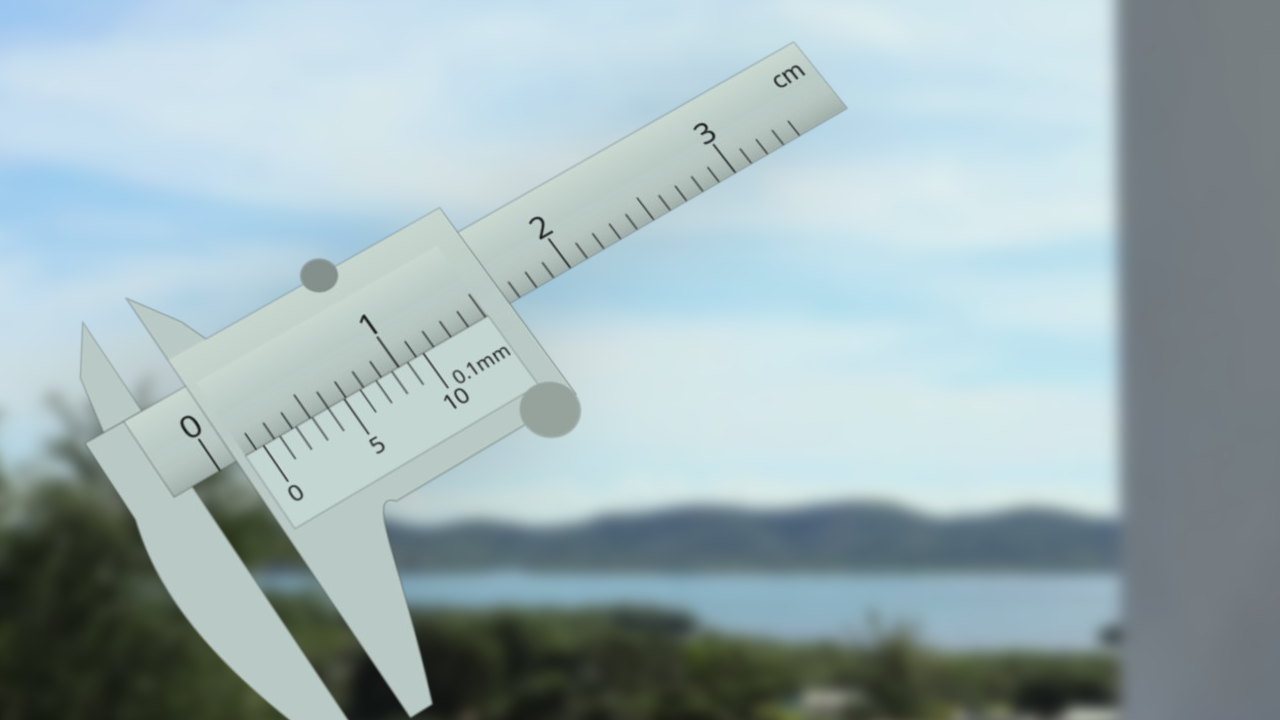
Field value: {"value": 2.4, "unit": "mm"}
